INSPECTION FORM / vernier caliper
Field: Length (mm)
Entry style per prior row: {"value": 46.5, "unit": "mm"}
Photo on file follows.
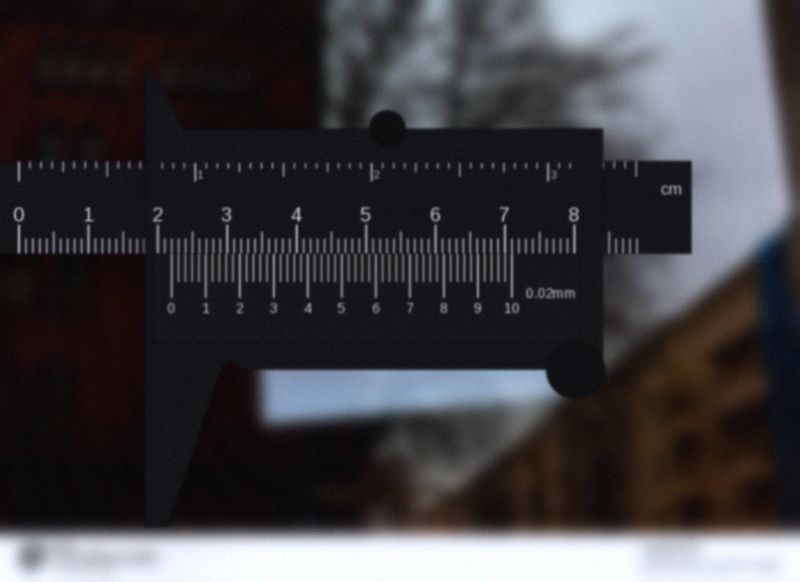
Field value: {"value": 22.0, "unit": "mm"}
